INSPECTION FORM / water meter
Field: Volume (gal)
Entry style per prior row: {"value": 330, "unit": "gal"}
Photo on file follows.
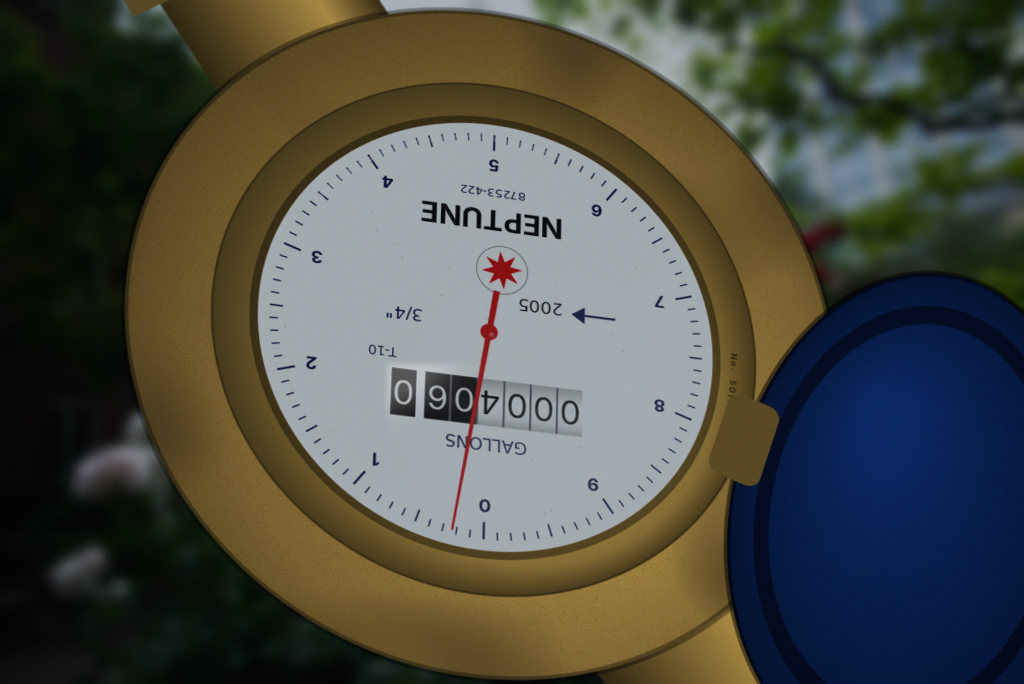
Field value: {"value": 4060.2, "unit": "gal"}
